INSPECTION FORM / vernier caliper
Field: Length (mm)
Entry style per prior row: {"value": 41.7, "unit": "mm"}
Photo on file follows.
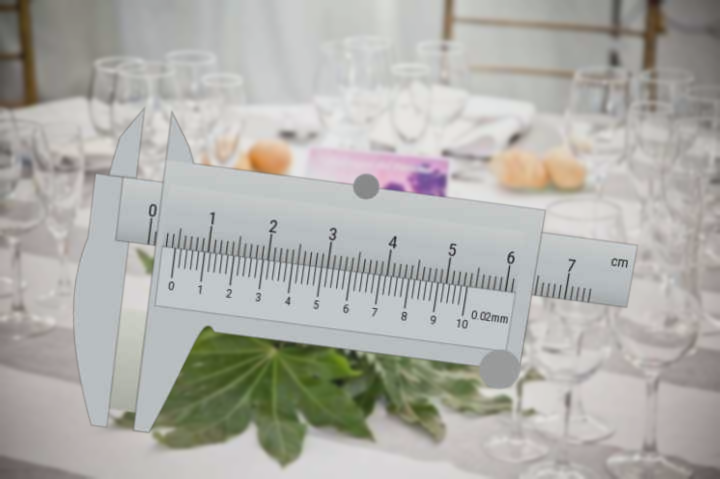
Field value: {"value": 4.5, "unit": "mm"}
